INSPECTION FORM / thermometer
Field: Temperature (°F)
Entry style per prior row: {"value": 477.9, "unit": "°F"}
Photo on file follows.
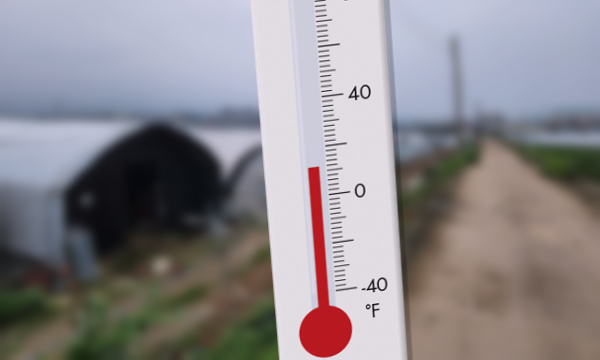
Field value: {"value": 12, "unit": "°F"}
